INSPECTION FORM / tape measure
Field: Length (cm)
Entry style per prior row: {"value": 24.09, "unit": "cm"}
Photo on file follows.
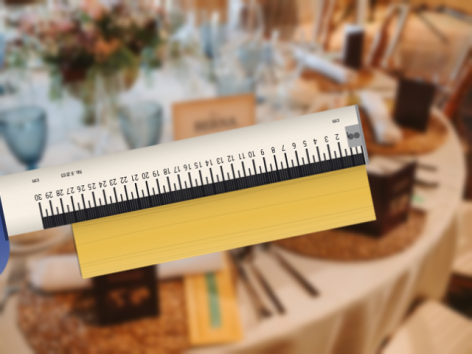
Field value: {"value": 27.5, "unit": "cm"}
